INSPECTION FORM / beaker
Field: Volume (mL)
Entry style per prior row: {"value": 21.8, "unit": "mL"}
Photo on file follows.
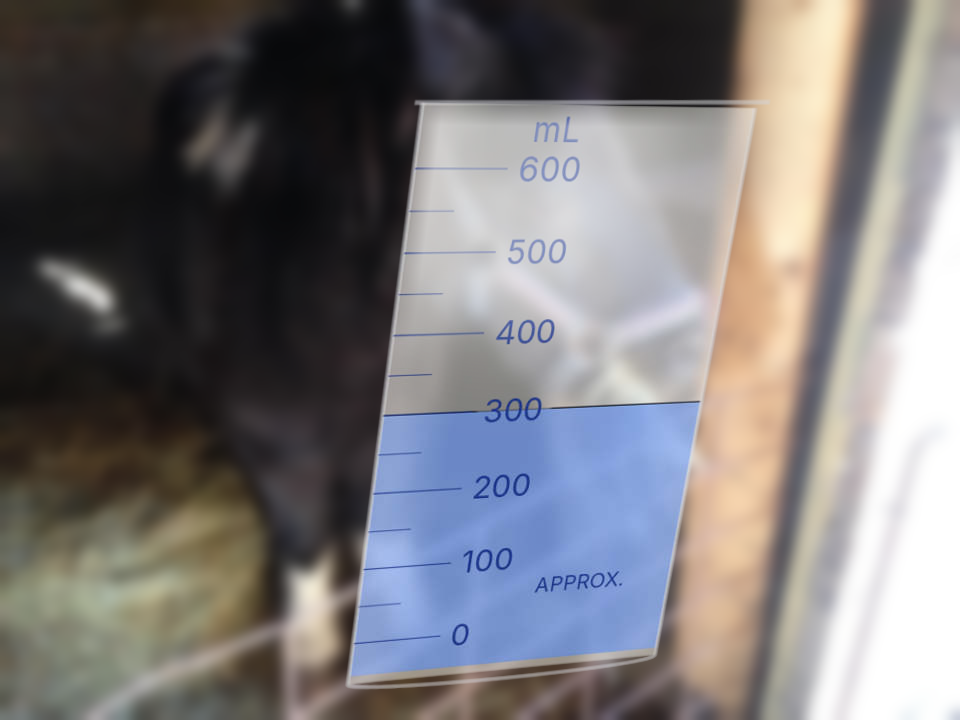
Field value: {"value": 300, "unit": "mL"}
